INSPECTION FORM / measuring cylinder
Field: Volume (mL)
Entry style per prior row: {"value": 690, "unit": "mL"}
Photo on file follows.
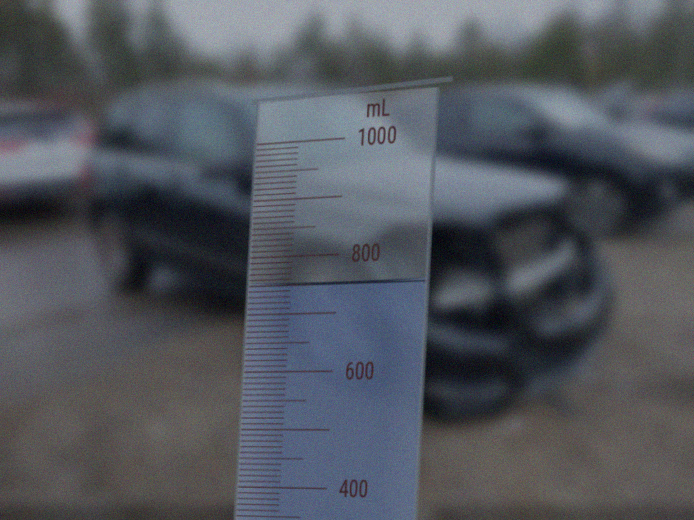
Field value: {"value": 750, "unit": "mL"}
